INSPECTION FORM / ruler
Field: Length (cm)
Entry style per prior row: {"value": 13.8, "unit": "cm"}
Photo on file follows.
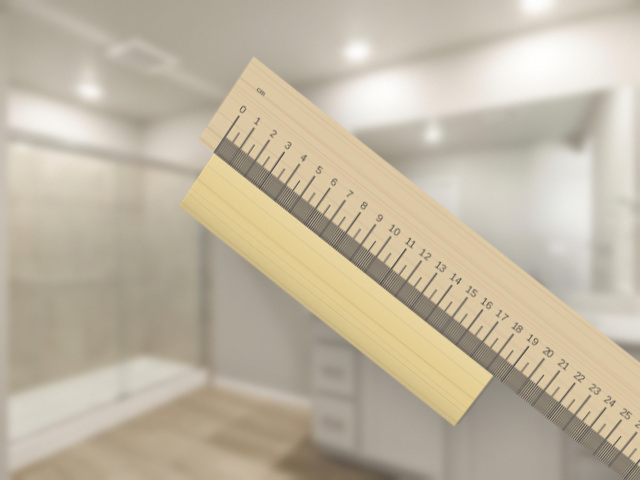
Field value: {"value": 18.5, "unit": "cm"}
